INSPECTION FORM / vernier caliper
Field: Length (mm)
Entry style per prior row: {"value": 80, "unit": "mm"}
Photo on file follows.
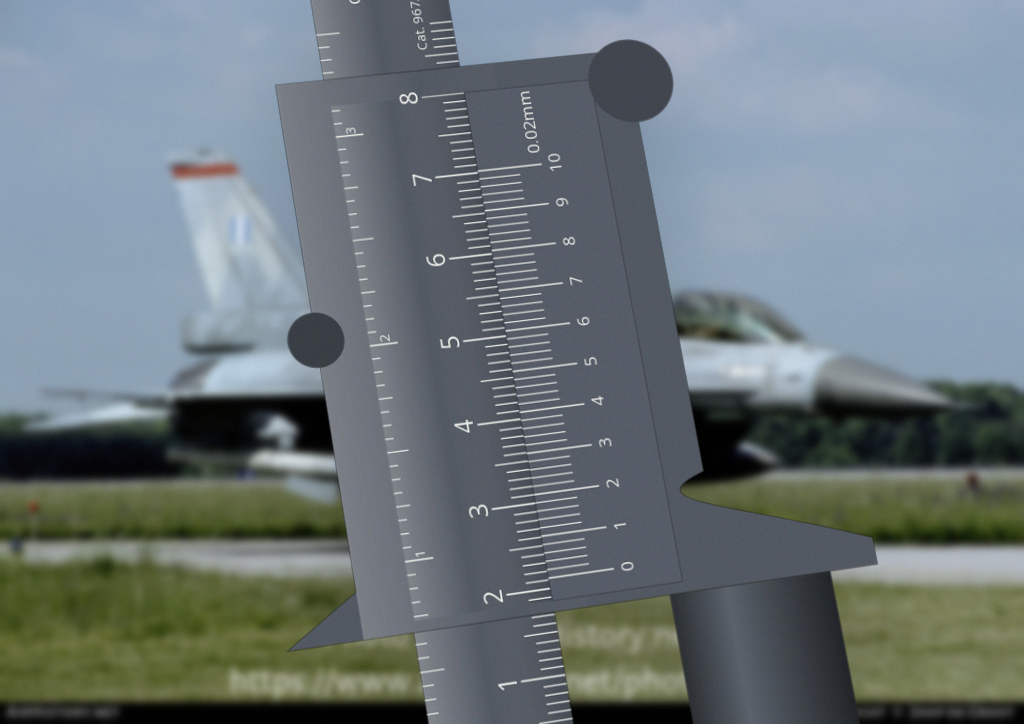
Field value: {"value": 21.2, "unit": "mm"}
